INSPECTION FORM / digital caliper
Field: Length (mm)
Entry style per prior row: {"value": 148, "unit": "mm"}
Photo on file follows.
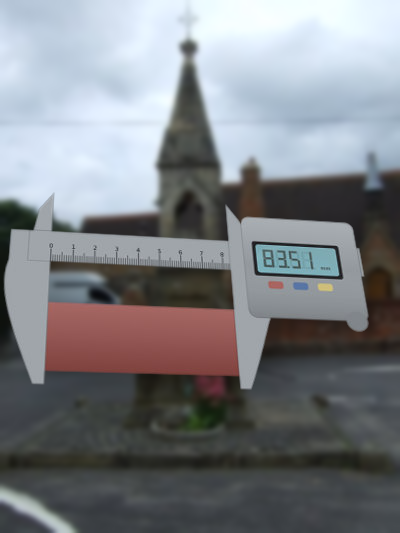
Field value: {"value": 83.51, "unit": "mm"}
